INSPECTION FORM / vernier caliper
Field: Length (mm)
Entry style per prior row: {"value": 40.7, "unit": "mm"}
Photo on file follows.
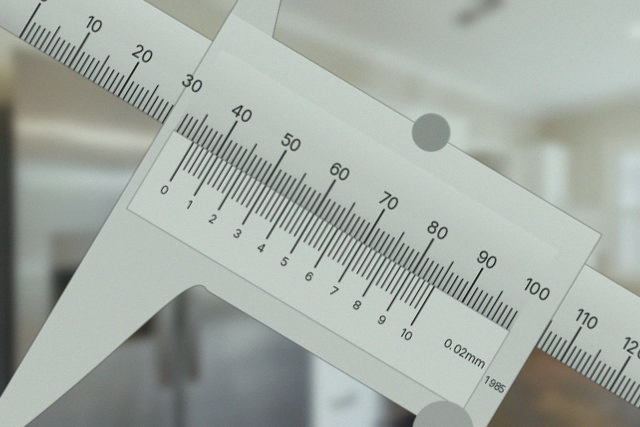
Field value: {"value": 35.4, "unit": "mm"}
